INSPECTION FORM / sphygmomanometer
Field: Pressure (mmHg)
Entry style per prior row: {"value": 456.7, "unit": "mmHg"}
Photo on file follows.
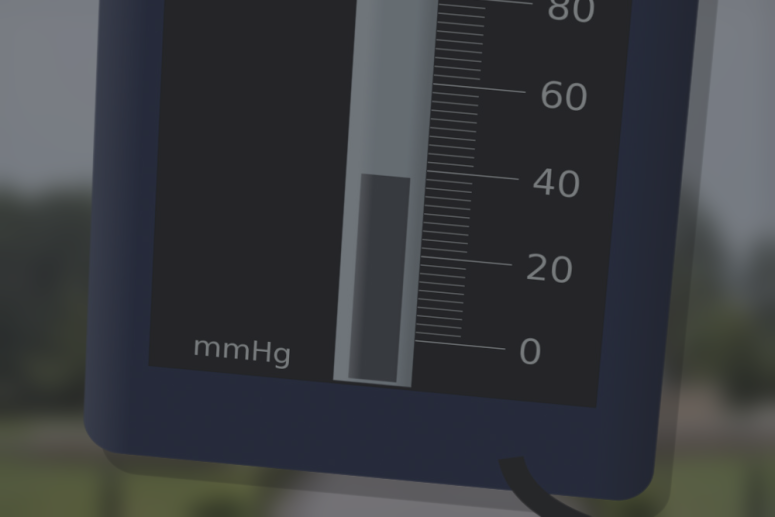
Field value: {"value": 38, "unit": "mmHg"}
